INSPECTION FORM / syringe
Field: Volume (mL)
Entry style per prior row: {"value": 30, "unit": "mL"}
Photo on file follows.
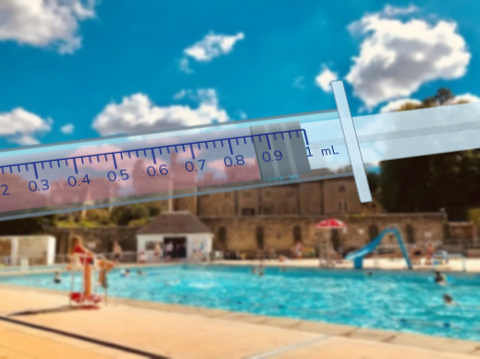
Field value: {"value": 0.86, "unit": "mL"}
